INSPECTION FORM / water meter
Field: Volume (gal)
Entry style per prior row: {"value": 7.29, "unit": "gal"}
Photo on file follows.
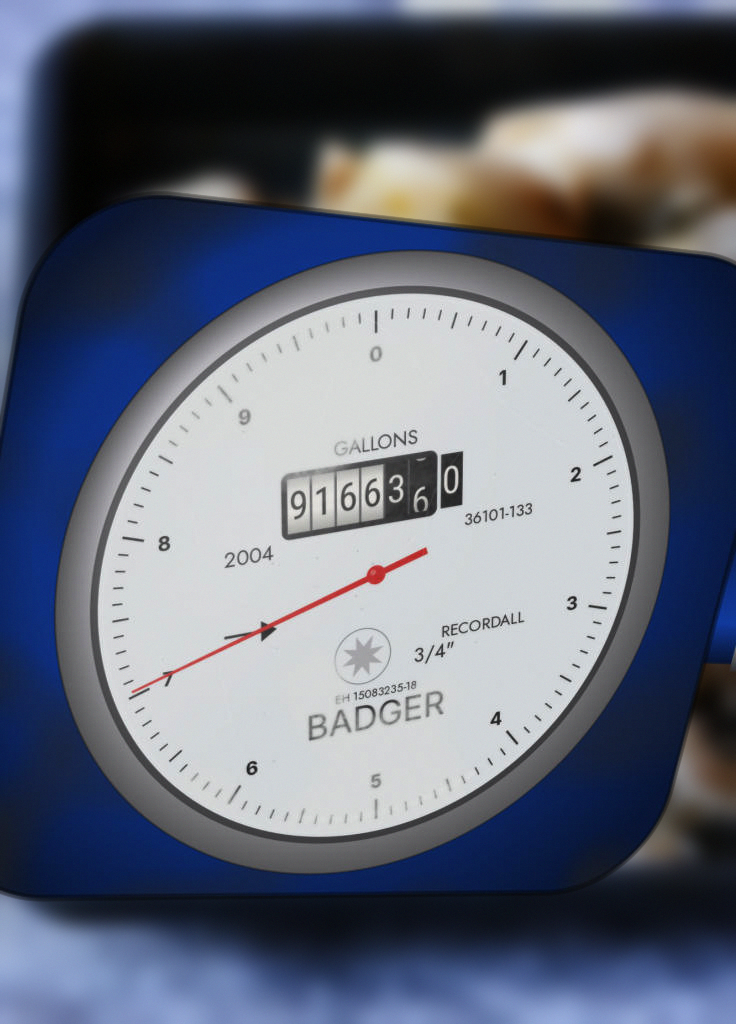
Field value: {"value": 9166357.0, "unit": "gal"}
